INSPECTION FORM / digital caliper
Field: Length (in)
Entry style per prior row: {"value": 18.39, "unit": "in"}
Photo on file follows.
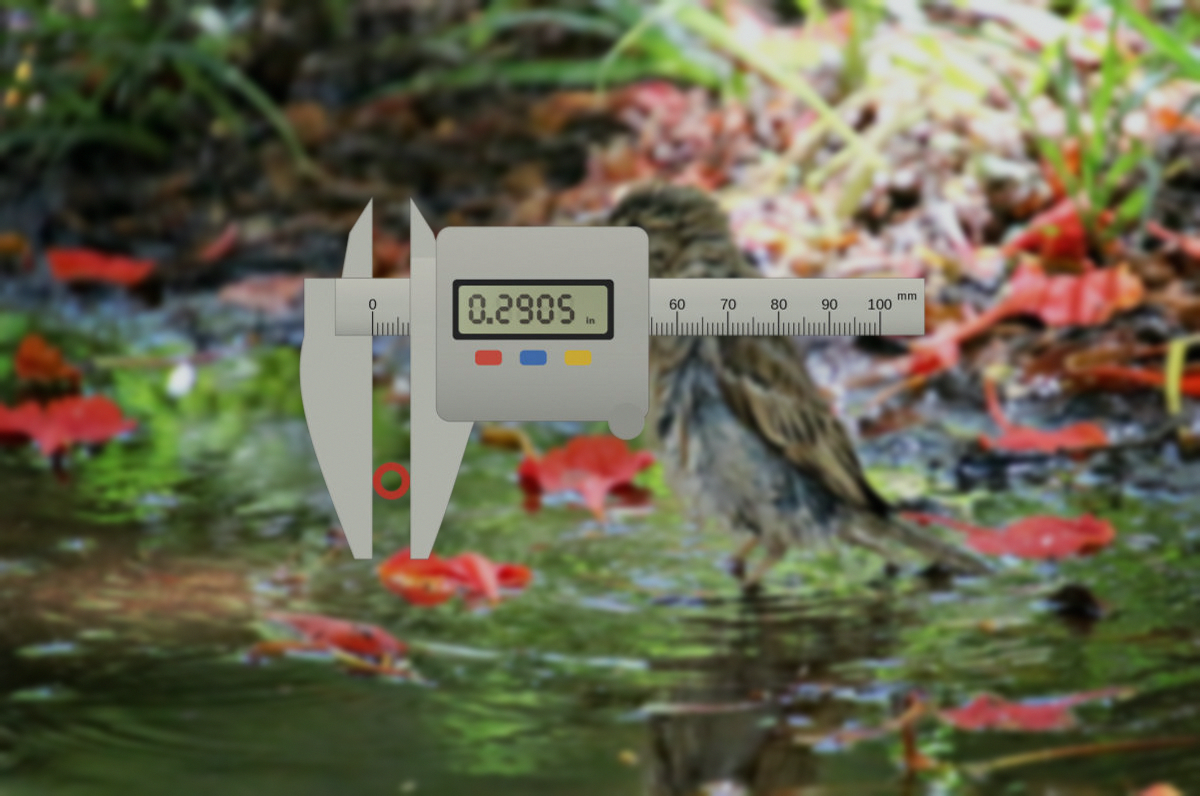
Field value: {"value": 0.2905, "unit": "in"}
